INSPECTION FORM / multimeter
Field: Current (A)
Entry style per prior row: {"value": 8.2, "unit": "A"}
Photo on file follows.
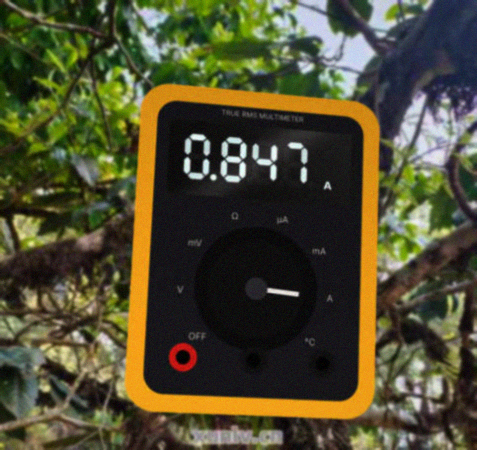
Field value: {"value": 0.847, "unit": "A"}
